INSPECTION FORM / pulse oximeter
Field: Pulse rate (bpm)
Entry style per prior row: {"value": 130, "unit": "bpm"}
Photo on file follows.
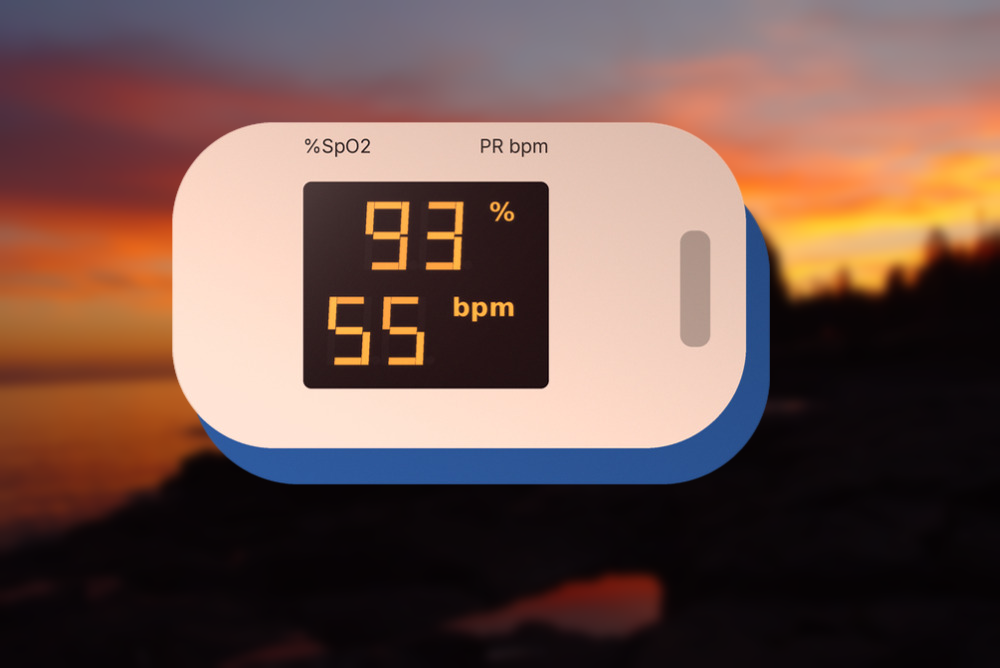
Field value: {"value": 55, "unit": "bpm"}
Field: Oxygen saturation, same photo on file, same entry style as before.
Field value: {"value": 93, "unit": "%"}
